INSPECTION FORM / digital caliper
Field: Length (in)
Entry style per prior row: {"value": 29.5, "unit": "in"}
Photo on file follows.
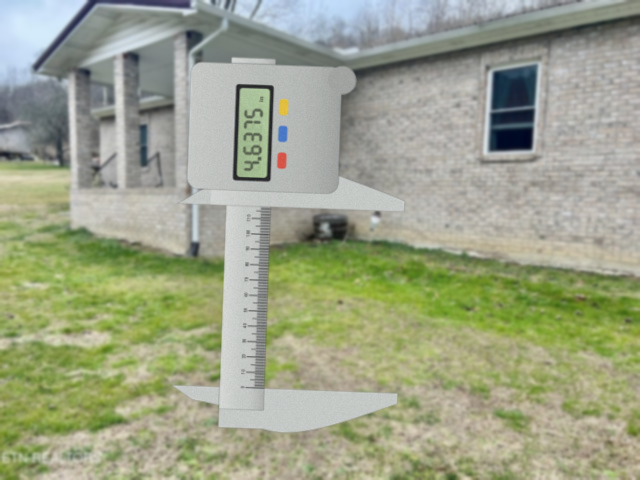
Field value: {"value": 4.6375, "unit": "in"}
